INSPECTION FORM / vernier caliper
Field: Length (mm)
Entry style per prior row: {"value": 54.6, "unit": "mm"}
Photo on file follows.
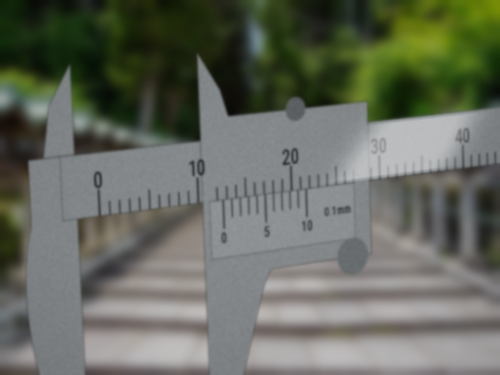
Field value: {"value": 12.6, "unit": "mm"}
